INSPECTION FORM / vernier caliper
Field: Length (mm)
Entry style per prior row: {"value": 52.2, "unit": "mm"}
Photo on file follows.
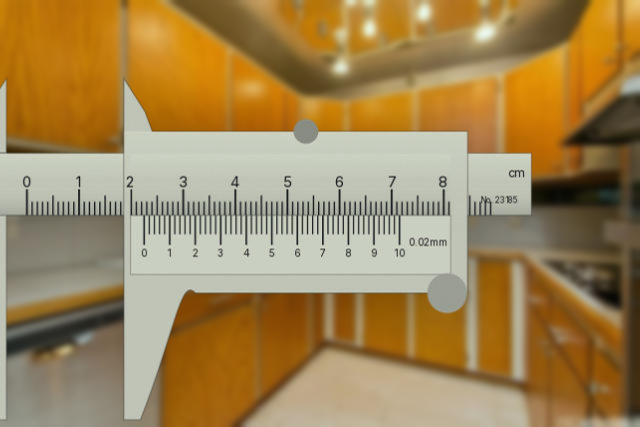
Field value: {"value": 22.5, "unit": "mm"}
